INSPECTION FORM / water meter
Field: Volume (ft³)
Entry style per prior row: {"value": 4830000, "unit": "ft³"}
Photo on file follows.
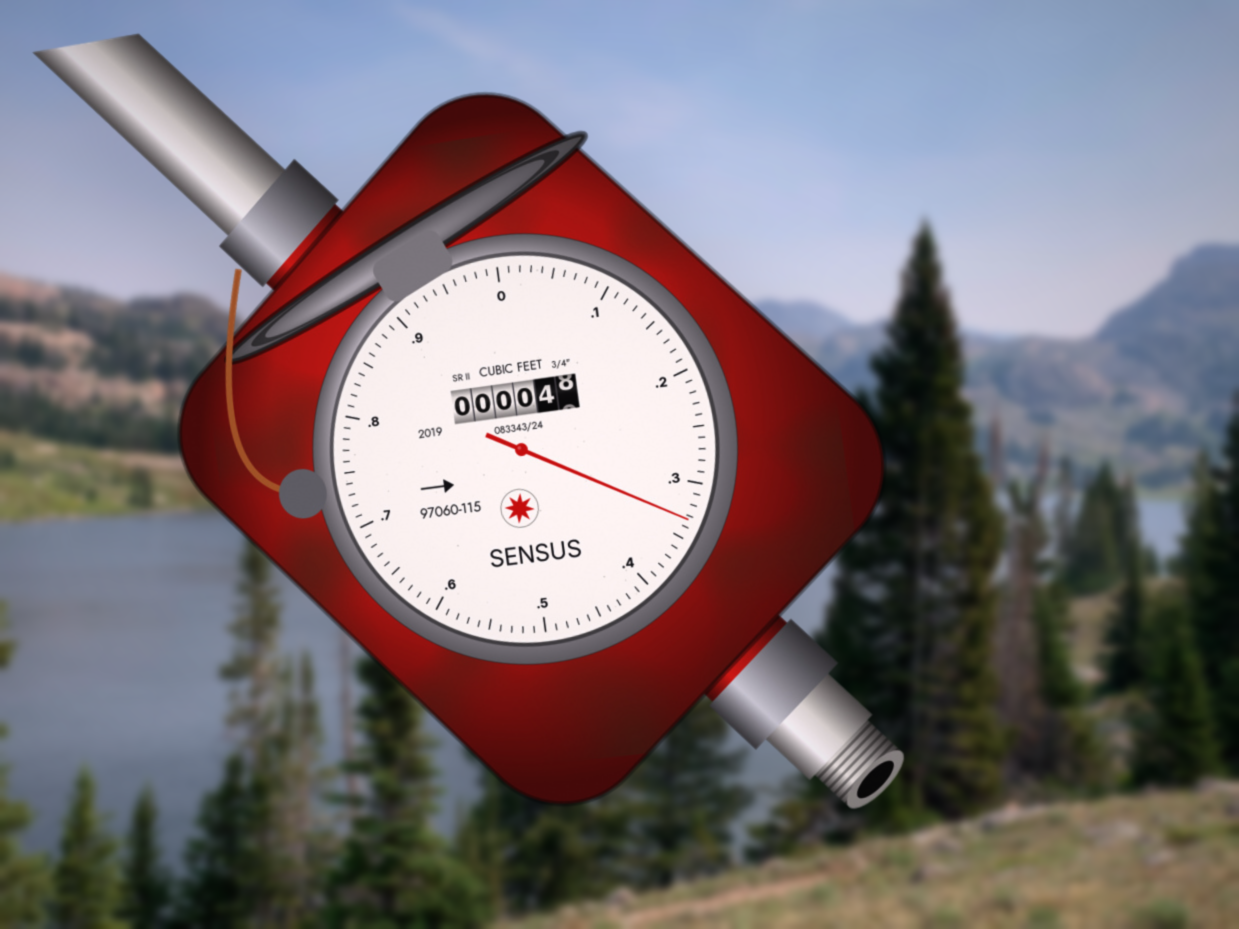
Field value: {"value": 48.33, "unit": "ft³"}
